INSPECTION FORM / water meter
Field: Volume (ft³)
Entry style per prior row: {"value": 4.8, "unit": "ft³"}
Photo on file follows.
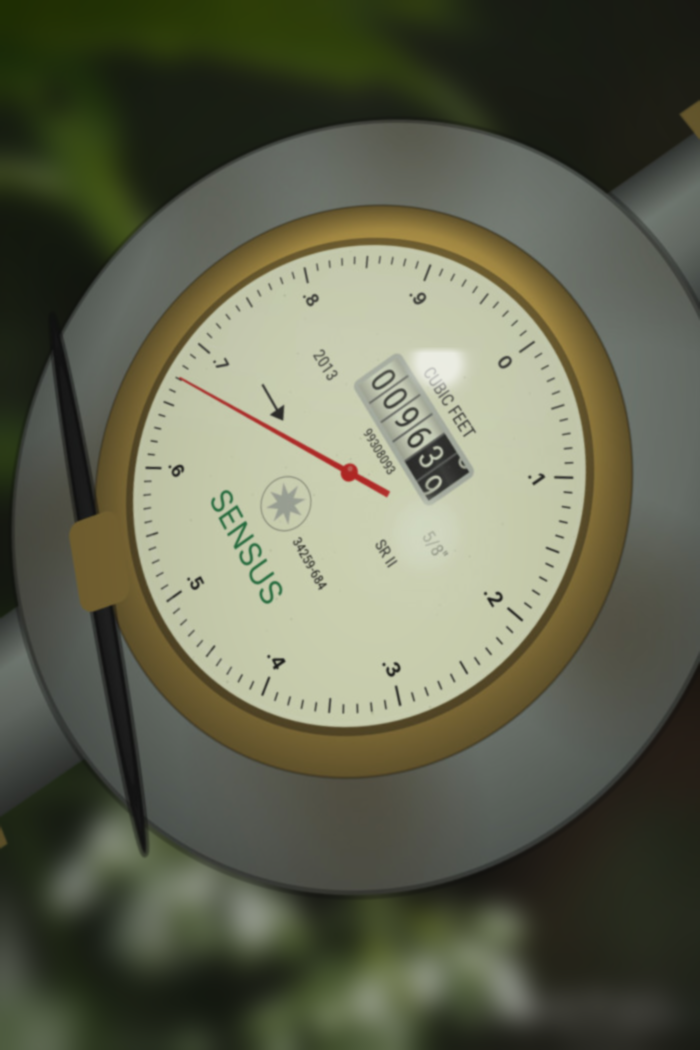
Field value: {"value": 9638.67, "unit": "ft³"}
